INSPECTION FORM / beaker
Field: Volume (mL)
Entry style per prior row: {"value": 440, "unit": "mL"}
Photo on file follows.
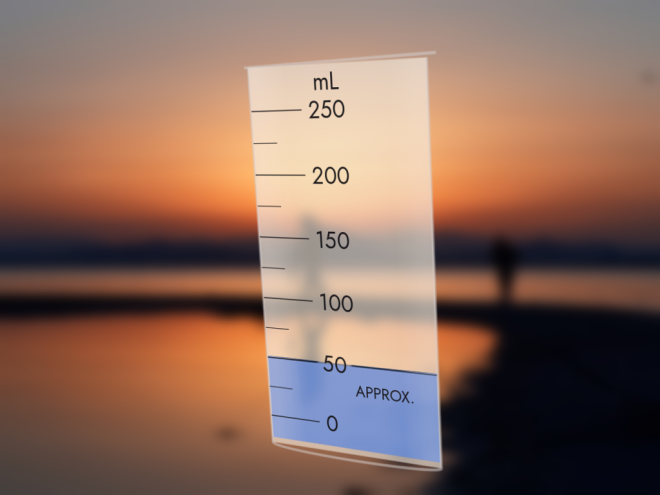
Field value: {"value": 50, "unit": "mL"}
